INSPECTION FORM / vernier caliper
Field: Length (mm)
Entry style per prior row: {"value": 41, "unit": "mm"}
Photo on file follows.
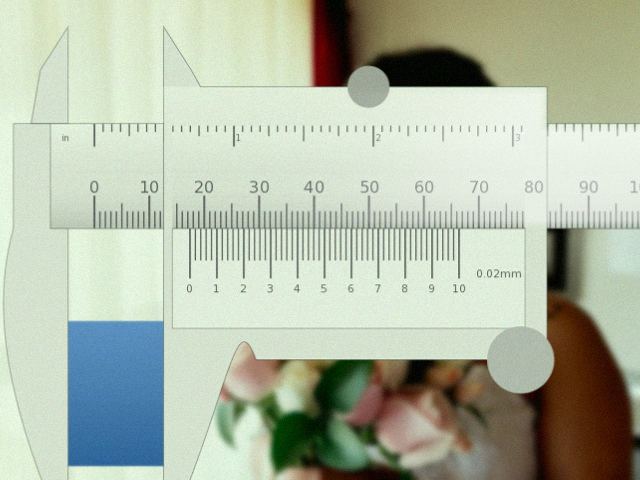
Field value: {"value": 17.4, "unit": "mm"}
